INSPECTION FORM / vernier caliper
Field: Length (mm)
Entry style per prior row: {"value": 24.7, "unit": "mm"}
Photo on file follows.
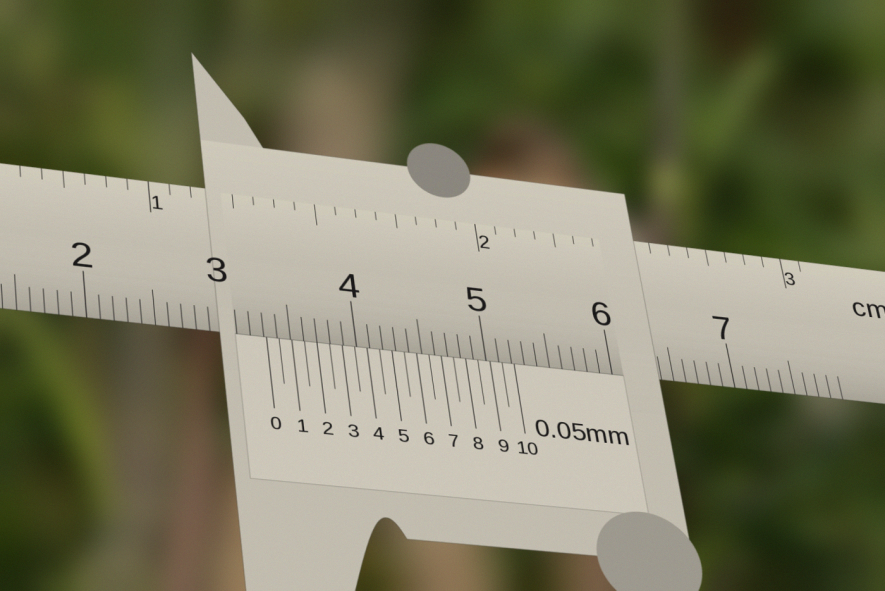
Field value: {"value": 33.2, "unit": "mm"}
